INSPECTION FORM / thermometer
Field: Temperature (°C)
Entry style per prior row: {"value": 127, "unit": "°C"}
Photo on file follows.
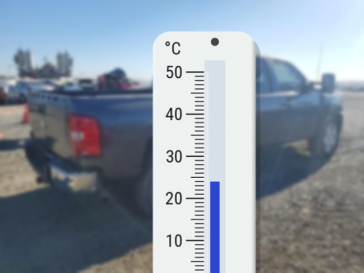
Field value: {"value": 24, "unit": "°C"}
